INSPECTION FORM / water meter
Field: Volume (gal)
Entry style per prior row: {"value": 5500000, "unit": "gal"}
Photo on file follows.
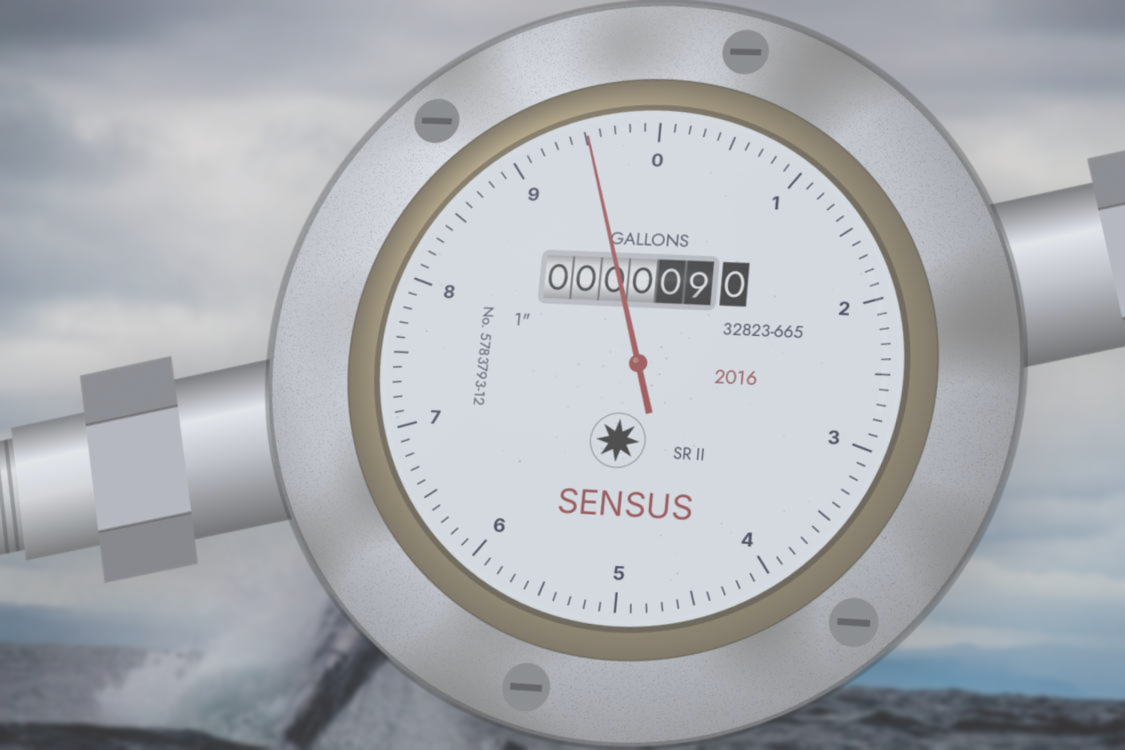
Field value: {"value": 89.5, "unit": "gal"}
